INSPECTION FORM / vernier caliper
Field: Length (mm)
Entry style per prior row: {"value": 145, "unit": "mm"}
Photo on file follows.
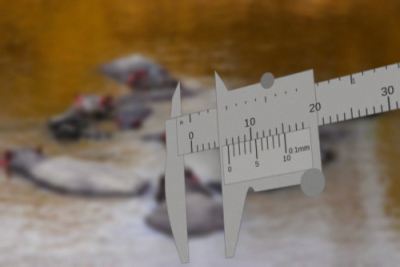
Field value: {"value": 6.2, "unit": "mm"}
